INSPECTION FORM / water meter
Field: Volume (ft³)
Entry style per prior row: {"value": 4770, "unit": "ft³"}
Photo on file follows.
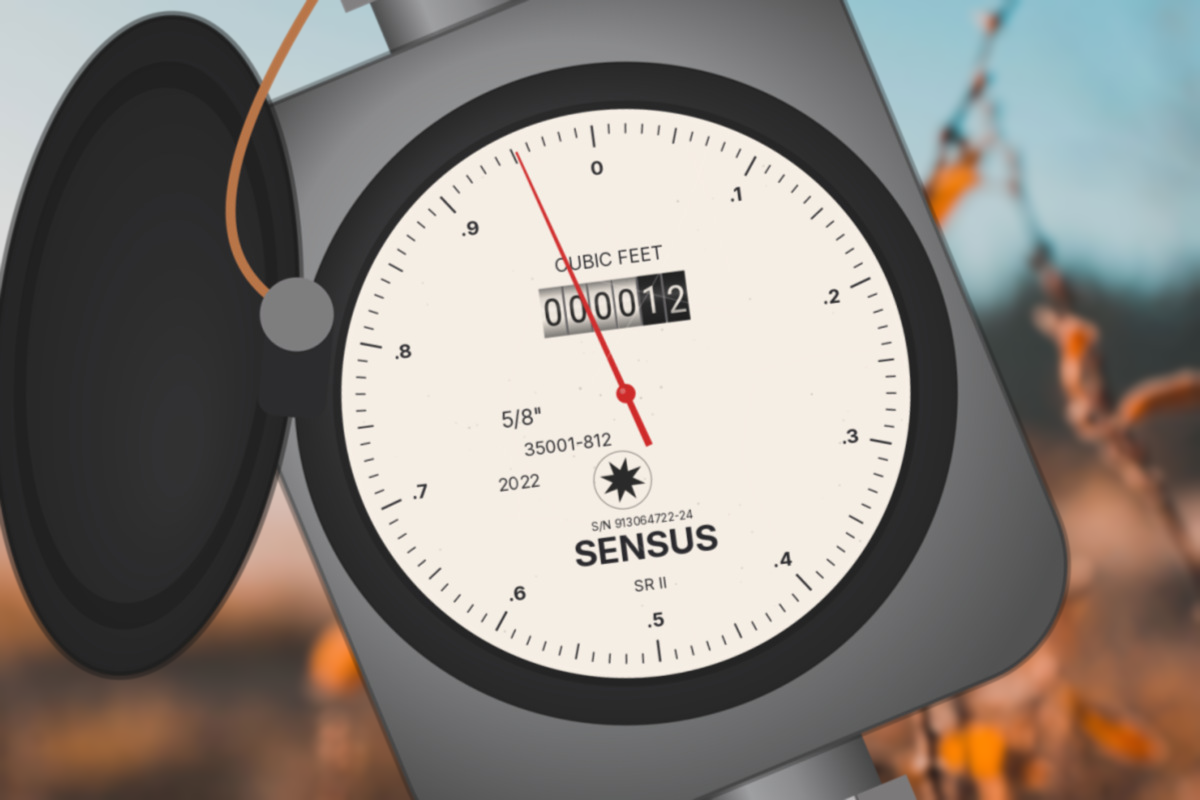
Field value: {"value": 11.95, "unit": "ft³"}
